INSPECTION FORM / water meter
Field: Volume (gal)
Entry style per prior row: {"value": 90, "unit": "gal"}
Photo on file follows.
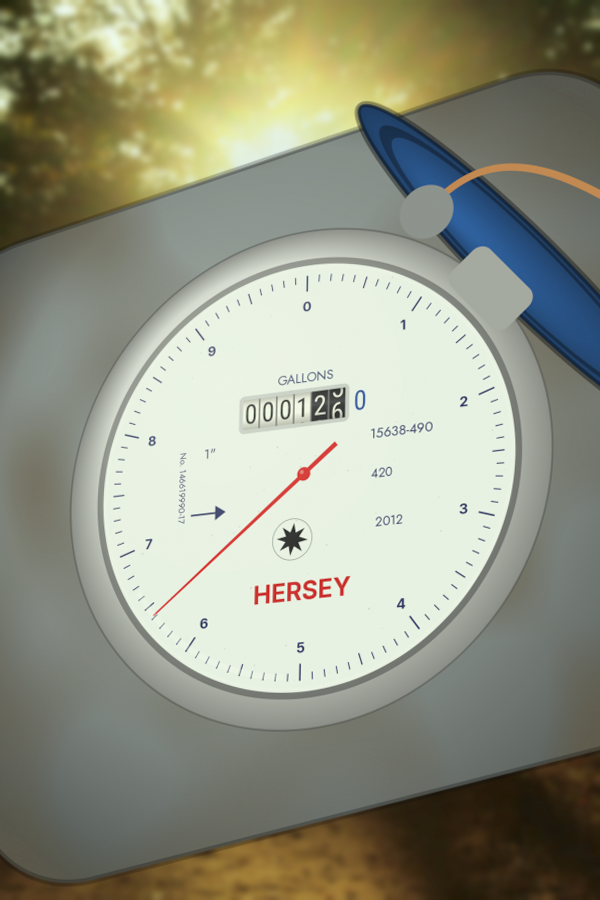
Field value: {"value": 1256.4, "unit": "gal"}
